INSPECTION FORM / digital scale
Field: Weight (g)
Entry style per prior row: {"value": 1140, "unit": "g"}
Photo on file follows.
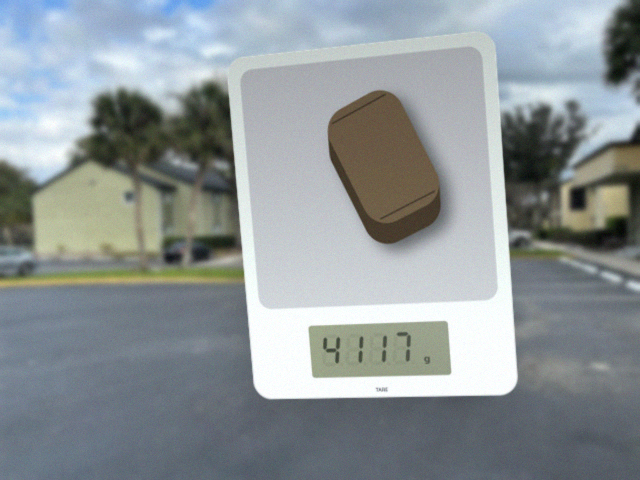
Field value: {"value": 4117, "unit": "g"}
